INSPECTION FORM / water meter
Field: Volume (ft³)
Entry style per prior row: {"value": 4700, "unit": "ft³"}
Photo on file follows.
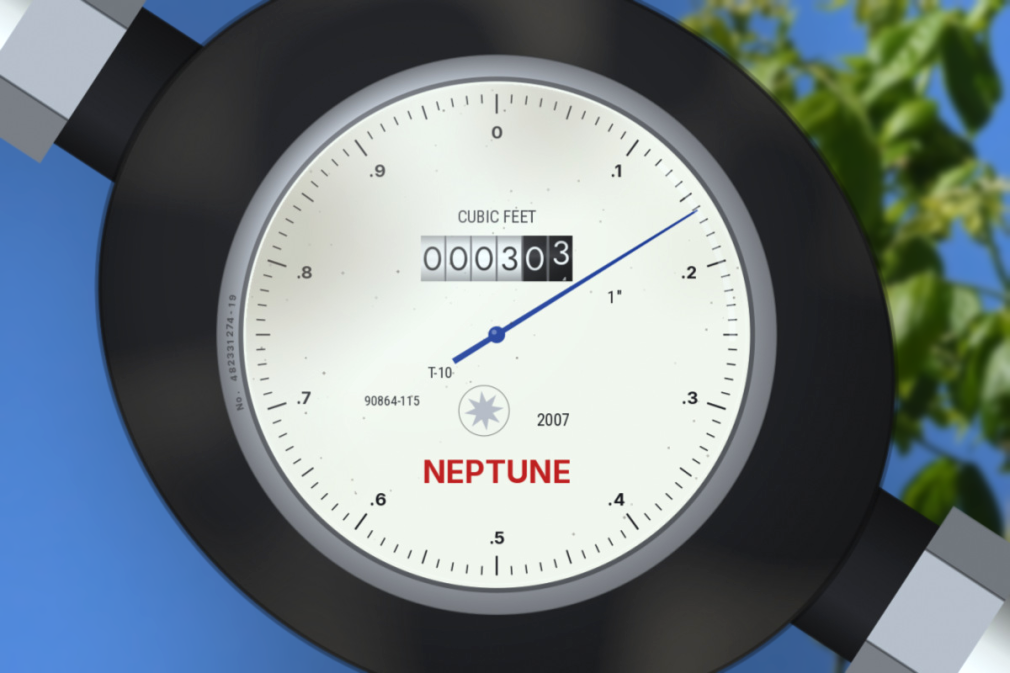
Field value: {"value": 303.16, "unit": "ft³"}
